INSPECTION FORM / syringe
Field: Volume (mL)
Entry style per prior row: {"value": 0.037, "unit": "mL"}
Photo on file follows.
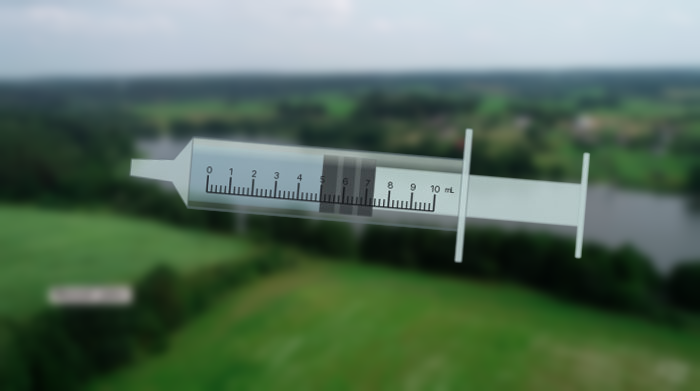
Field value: {"value": 5, "unit": "mL"}
